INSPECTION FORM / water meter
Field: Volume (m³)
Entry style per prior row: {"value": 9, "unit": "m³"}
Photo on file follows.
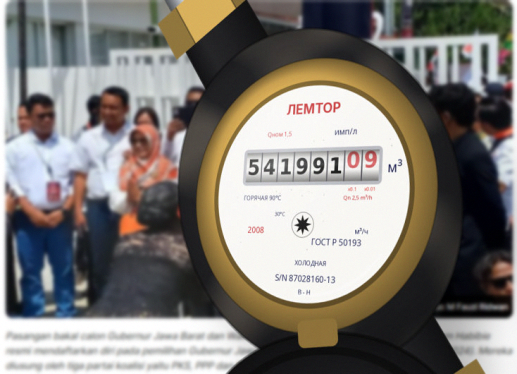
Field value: {"value": 541991.09, "unit": "m³"}
